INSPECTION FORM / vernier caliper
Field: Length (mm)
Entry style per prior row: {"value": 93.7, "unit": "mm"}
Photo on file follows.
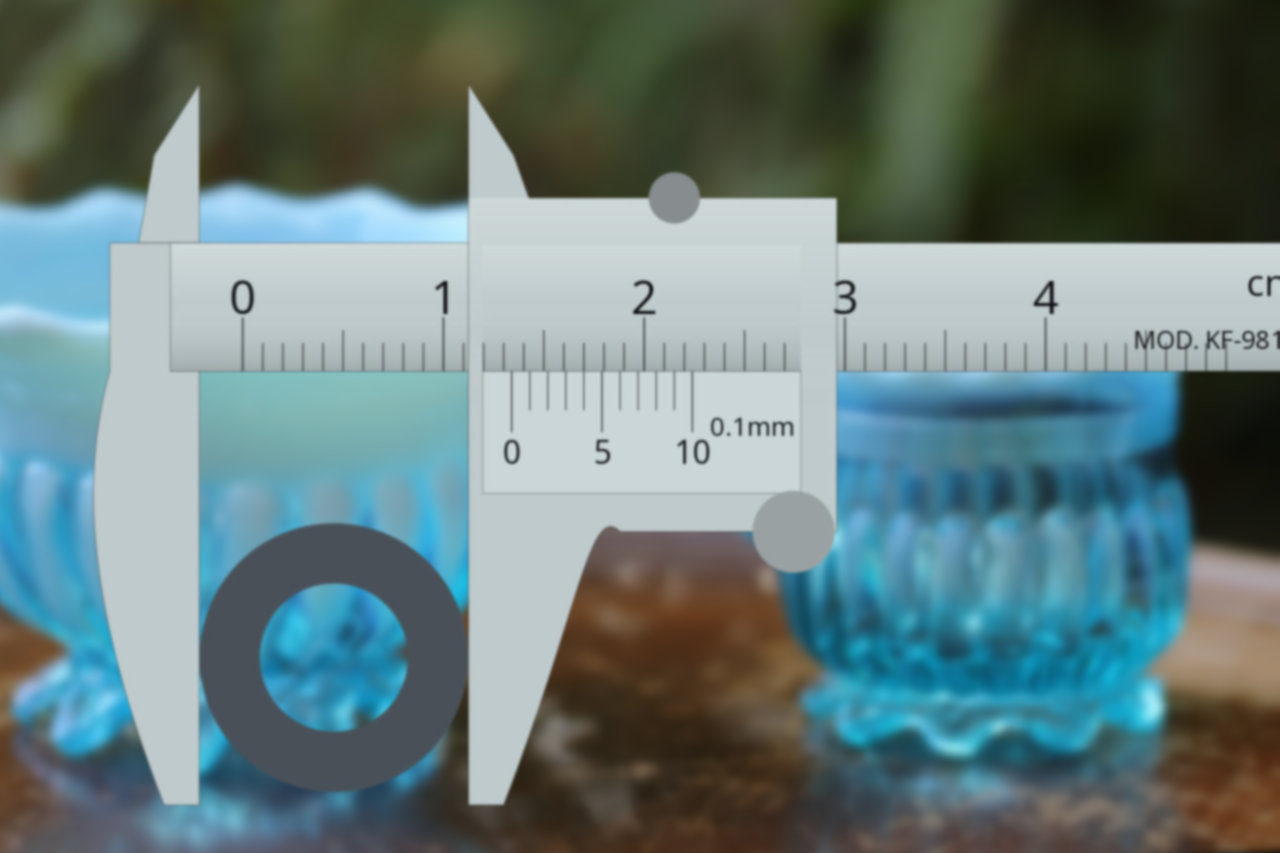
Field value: {"value": 13.4, "unit": "mm"}
